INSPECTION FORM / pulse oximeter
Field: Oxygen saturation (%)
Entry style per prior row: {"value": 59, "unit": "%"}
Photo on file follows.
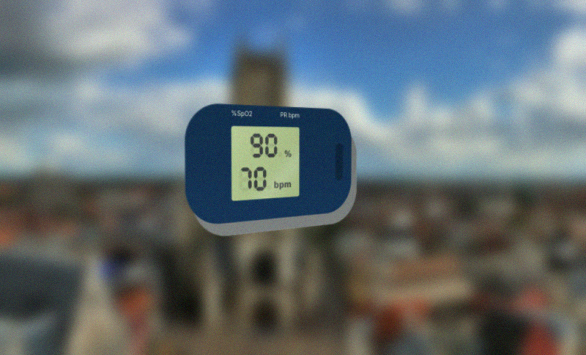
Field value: {"value": 90, "unit": "%"}
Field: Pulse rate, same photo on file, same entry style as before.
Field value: {"value": 70, "unit": "bpm"}
